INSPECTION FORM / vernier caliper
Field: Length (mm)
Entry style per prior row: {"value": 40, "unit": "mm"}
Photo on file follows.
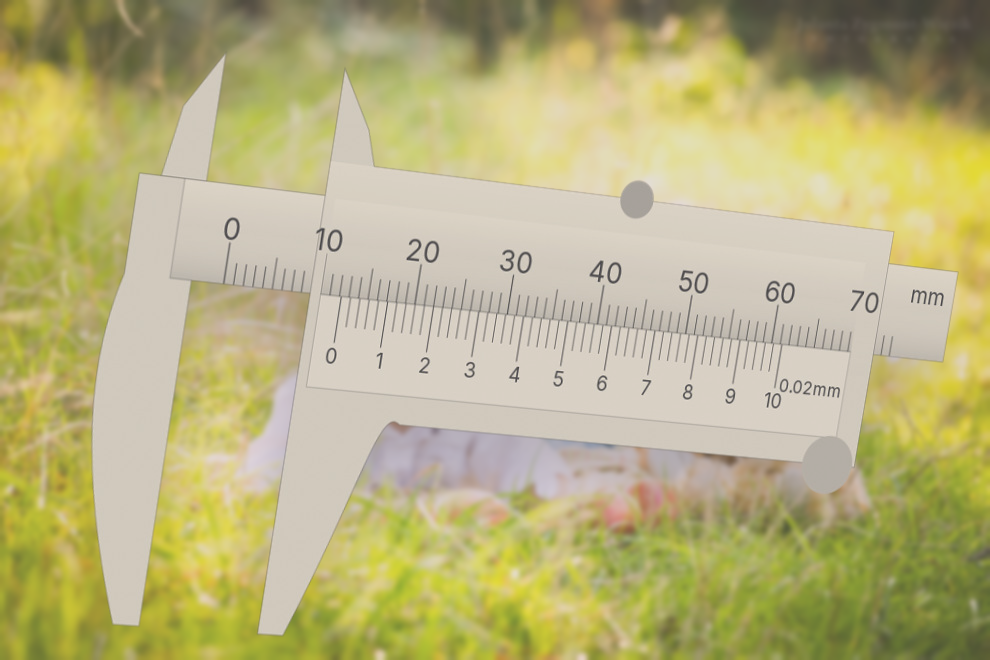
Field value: {"value": 12.2, "unit": "mm"}
